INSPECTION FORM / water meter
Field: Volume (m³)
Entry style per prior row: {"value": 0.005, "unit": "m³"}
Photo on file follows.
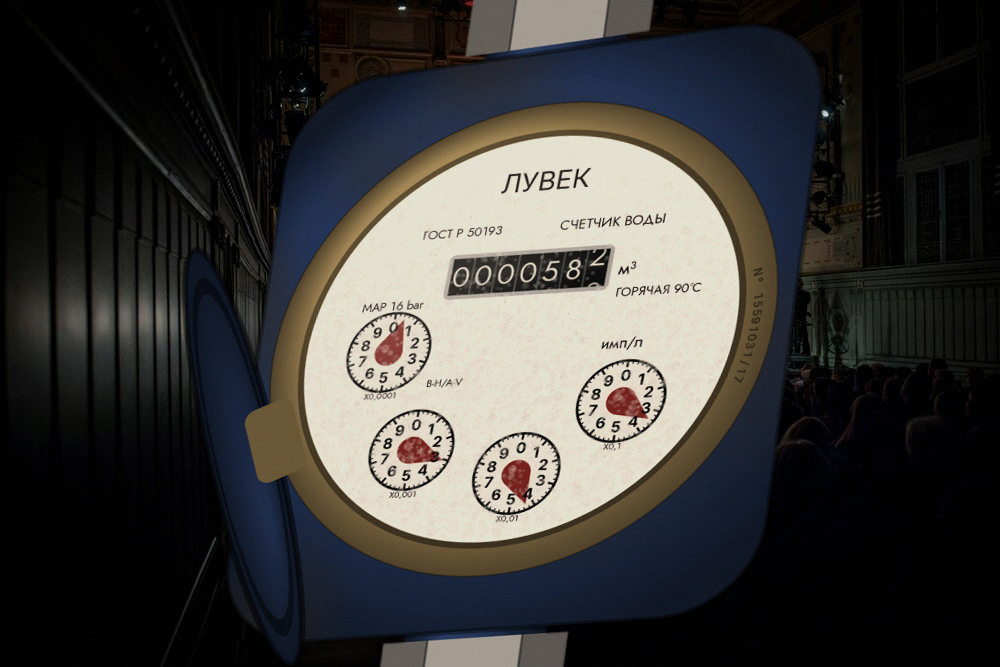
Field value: {"value": 582.3430, "unit": "m³"}
